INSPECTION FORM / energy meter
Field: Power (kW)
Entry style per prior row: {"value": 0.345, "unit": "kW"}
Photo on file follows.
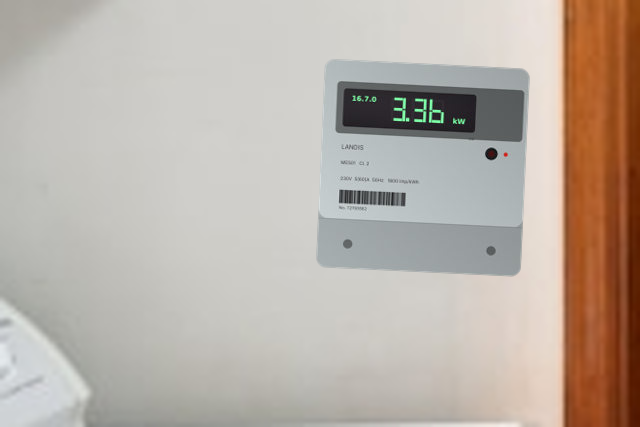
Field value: {"value": 3.36, "unit": "kW"}
